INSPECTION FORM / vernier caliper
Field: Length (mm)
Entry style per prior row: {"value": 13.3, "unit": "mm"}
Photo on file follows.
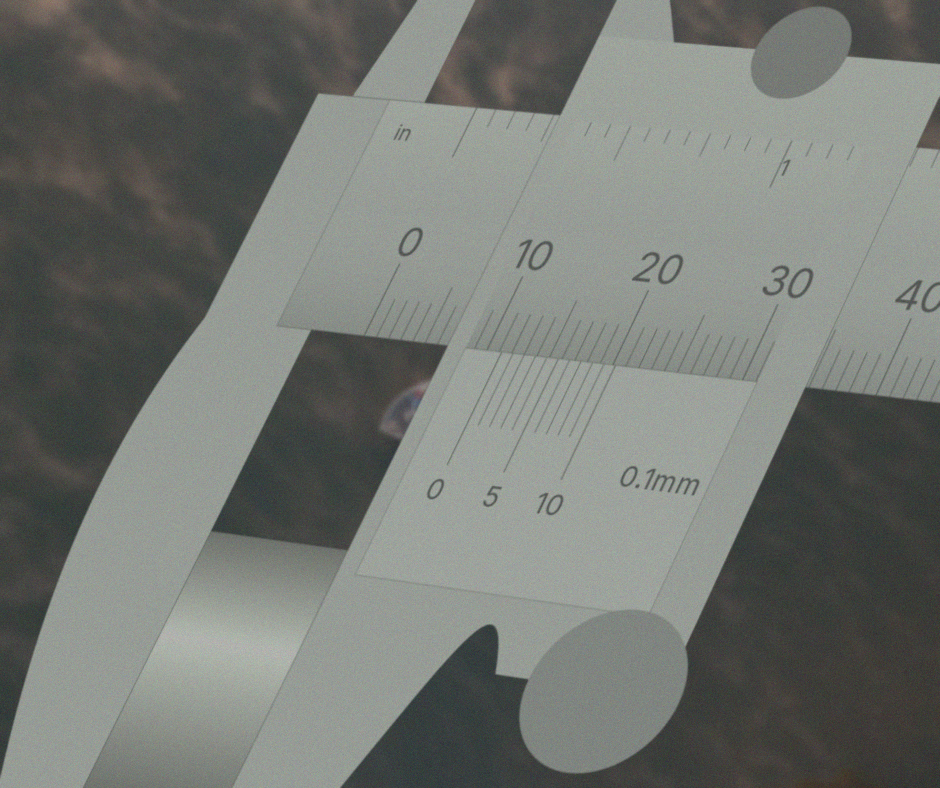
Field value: {"value": 11.2, "unit": "mm"}
